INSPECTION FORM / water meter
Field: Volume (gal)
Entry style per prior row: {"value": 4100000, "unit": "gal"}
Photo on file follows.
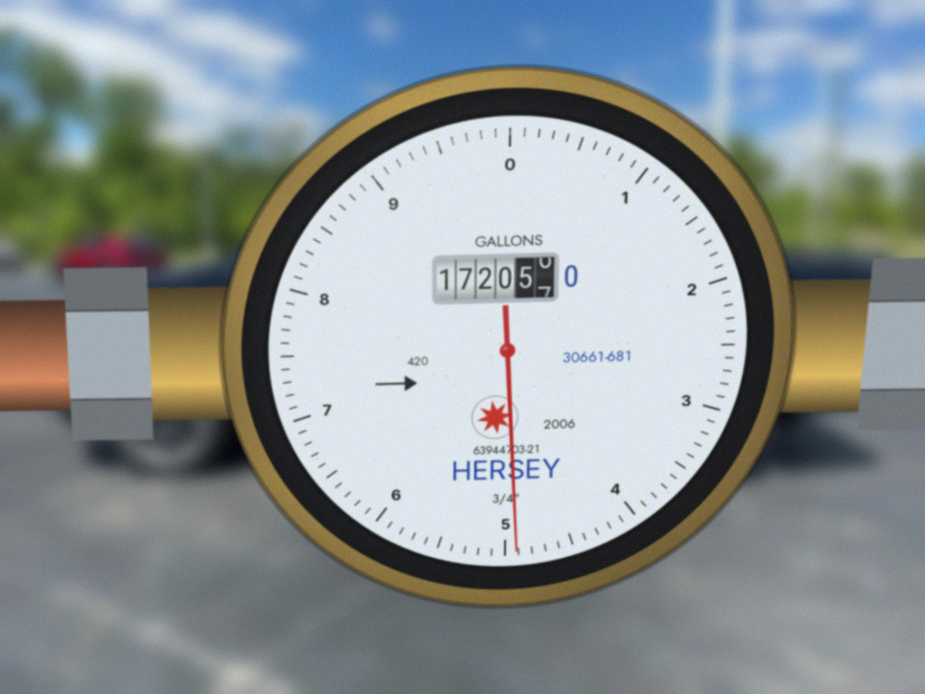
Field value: {"value": 1720564.9, "unit": "gal"}
